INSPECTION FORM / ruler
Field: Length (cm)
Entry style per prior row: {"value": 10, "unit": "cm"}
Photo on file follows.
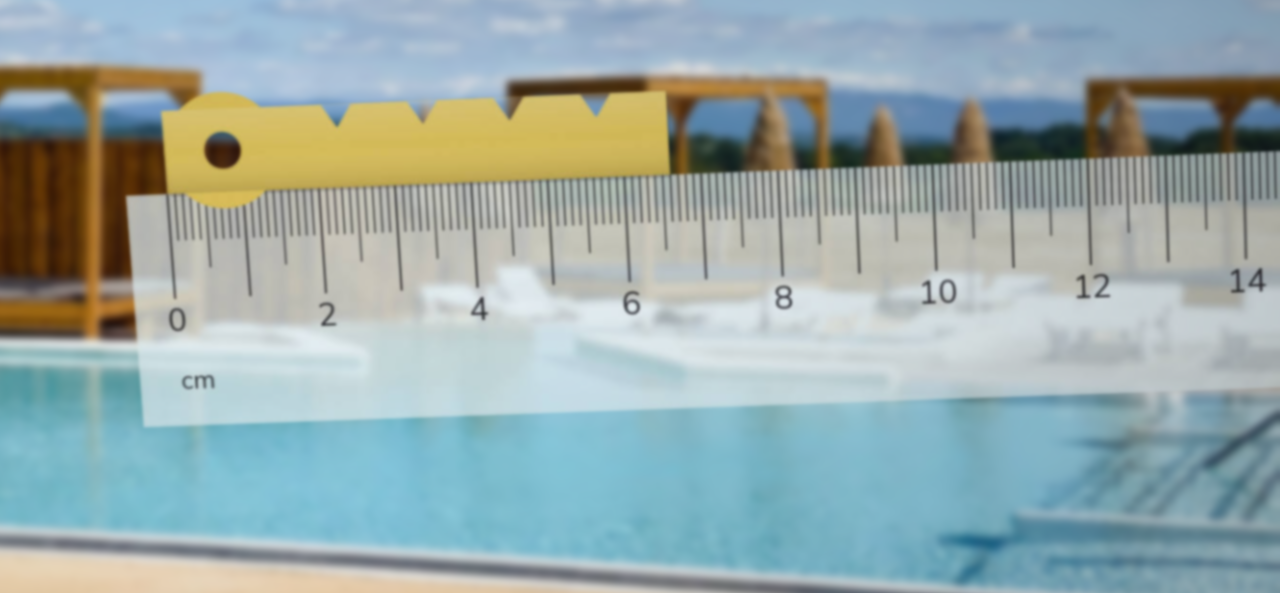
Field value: {"value": 6.6, "unit": "cm"}
